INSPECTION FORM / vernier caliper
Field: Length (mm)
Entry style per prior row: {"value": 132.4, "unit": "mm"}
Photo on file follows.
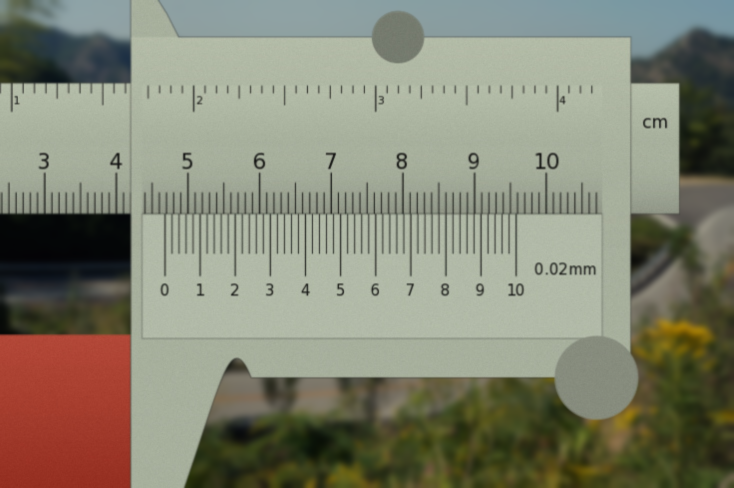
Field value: {"value": 46.8, "unit": "mm"}
